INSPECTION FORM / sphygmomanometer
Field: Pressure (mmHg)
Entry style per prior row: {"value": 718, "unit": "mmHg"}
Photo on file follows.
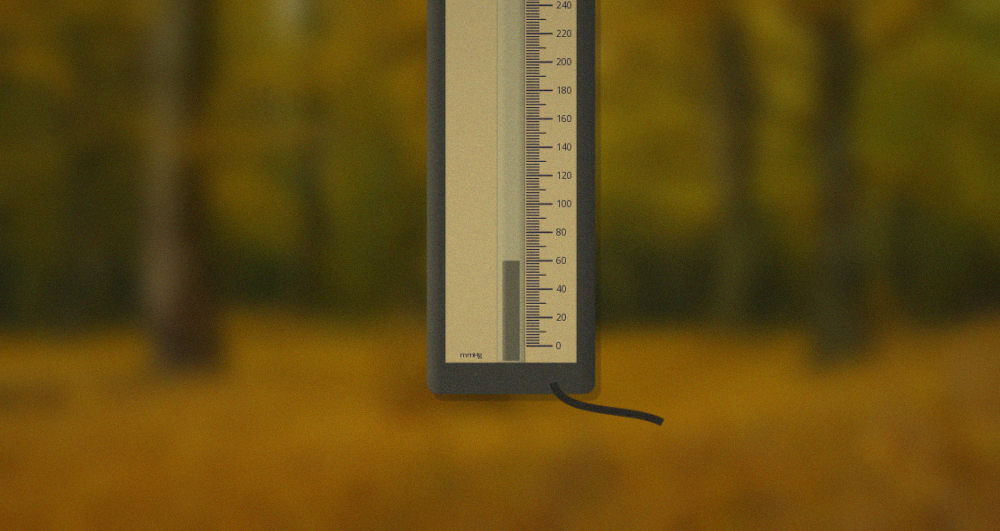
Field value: {"value": 60, "unit": "mmHg"}
